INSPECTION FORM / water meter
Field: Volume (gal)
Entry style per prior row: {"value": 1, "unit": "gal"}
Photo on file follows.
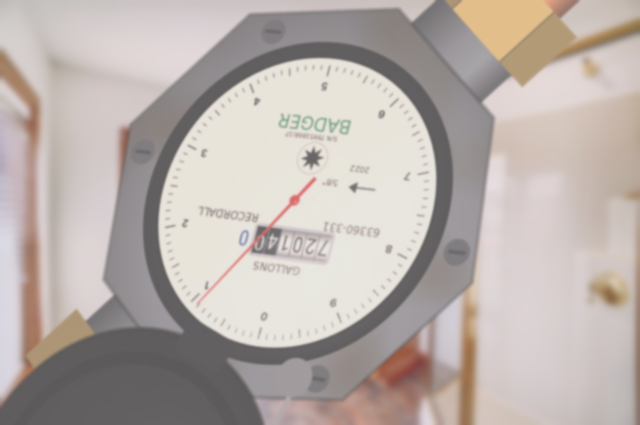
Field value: {"value": 7201400.9, "unit": "gal"}
